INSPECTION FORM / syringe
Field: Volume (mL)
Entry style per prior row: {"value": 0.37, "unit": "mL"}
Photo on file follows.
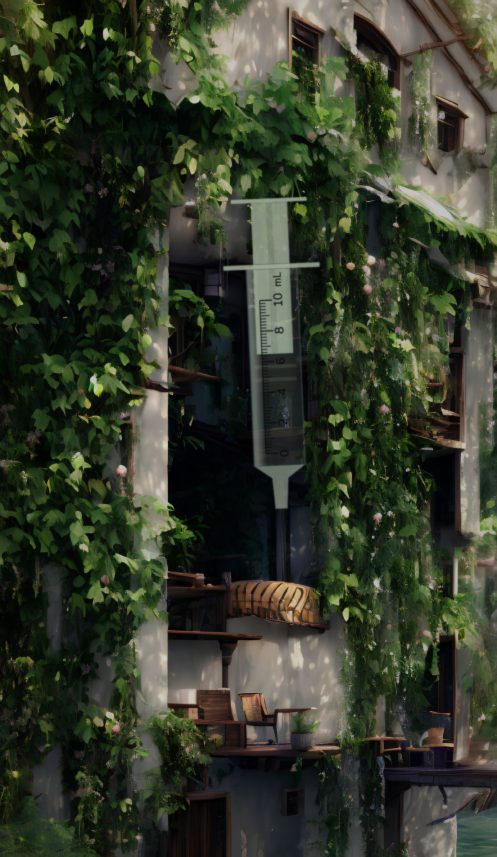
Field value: {"value": 4, "unit": "mL"}
